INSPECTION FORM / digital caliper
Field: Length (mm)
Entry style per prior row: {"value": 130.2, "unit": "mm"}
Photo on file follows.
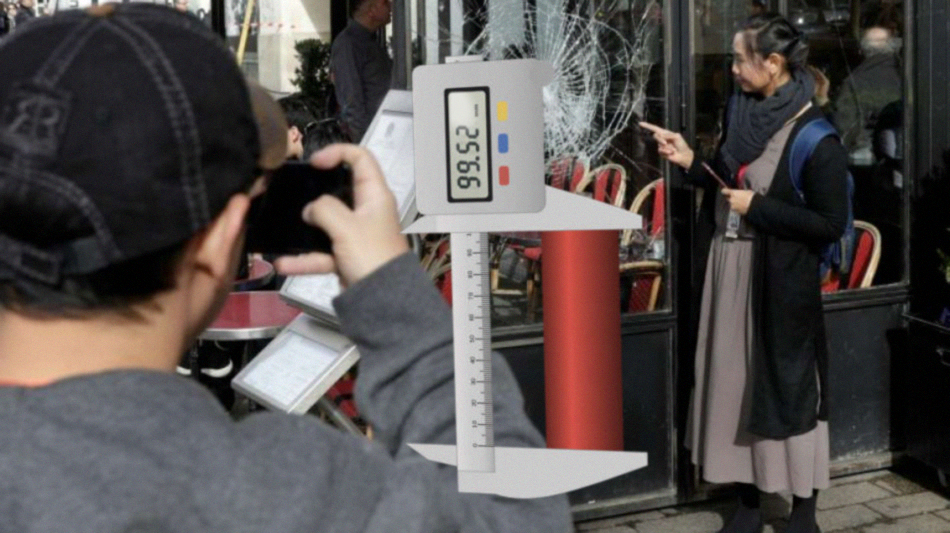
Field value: {"value": 99.52, "unit": "mm"}
